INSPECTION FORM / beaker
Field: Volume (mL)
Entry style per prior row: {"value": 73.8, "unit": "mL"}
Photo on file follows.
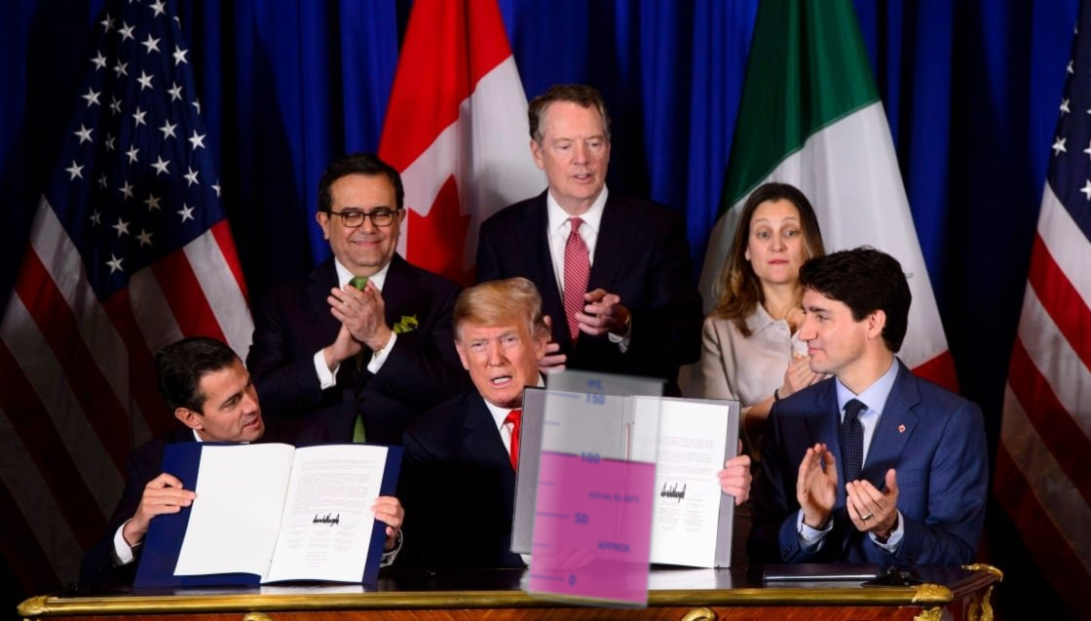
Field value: {"value": 100, "unit": "mL"}
